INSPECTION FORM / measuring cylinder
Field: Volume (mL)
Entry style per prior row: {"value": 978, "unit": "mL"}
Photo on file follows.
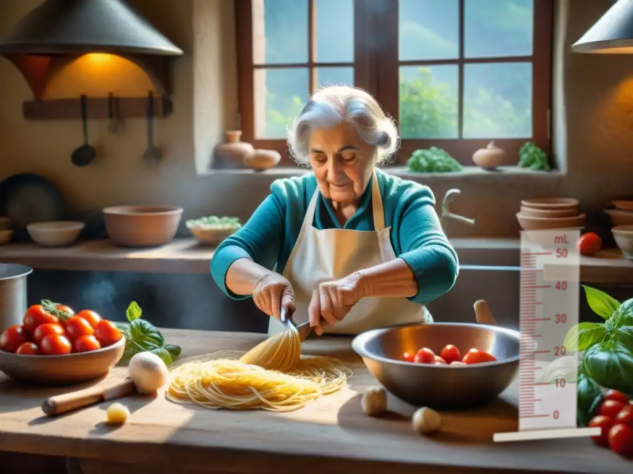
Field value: {"value": 10, "unit": "mL"}
